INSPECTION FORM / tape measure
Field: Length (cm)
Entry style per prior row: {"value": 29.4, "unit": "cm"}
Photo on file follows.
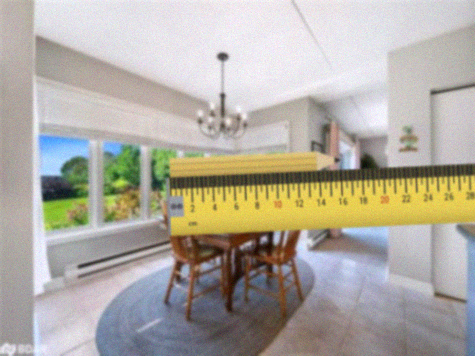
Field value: {"value": 16, "unit": "cm"}
